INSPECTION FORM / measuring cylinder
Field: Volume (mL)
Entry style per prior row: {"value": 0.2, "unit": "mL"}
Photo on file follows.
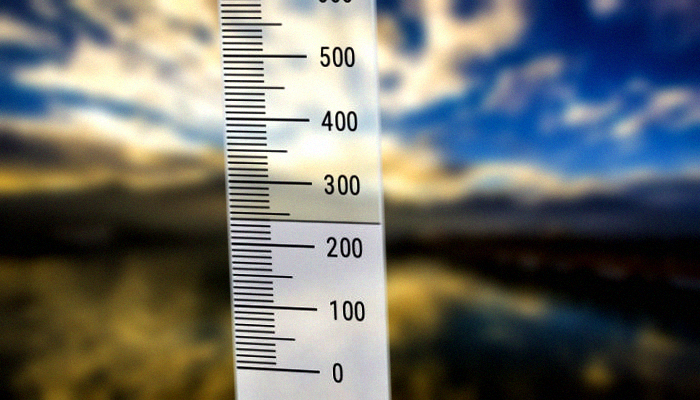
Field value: {"value": 240, "unit": "mL"}
